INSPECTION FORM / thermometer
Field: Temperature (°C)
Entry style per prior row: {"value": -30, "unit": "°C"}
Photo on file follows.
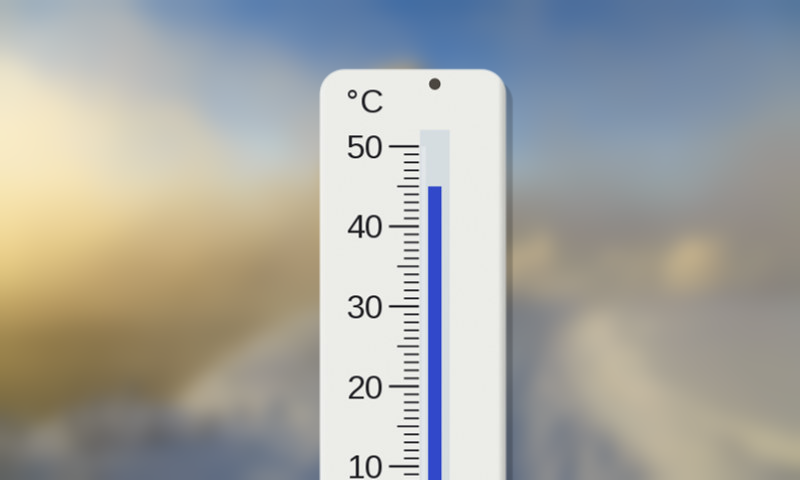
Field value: {"value": 45, "unit": "°C"}
